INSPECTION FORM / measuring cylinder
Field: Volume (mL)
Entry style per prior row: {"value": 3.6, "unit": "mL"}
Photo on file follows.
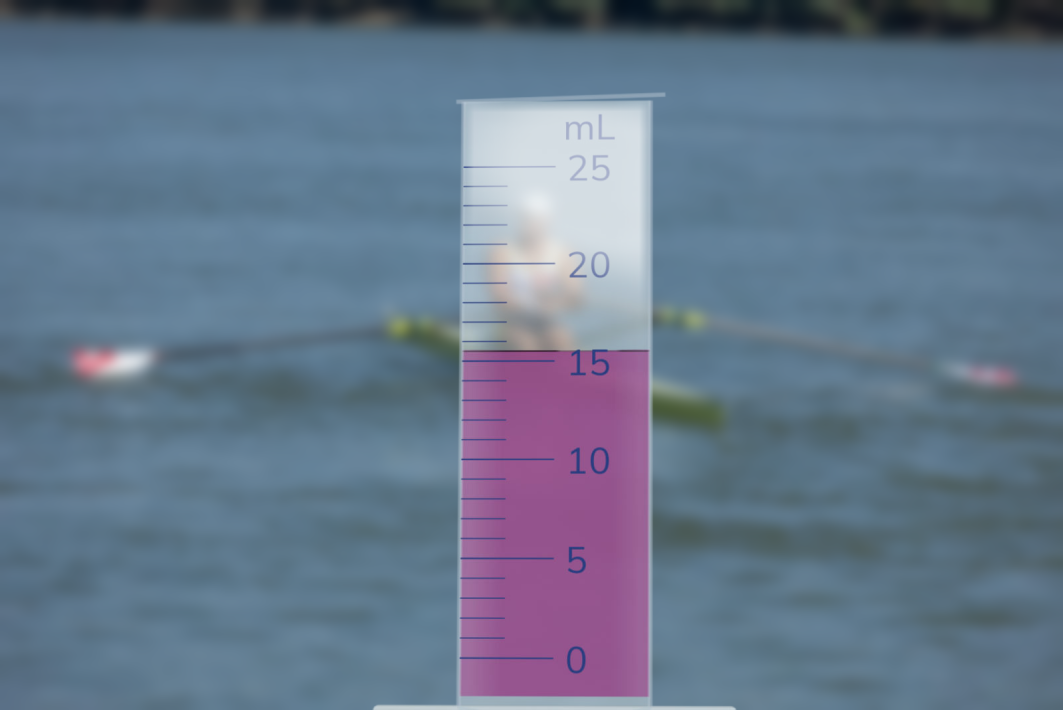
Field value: {"value": 15.5, "unit": "mL"}
